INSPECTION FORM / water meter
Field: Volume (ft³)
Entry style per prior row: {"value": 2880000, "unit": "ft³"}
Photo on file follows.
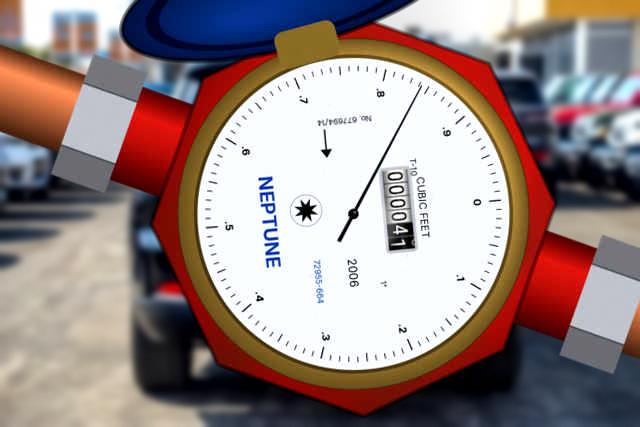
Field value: {"value": 40.84, "unit": "ft³"}
